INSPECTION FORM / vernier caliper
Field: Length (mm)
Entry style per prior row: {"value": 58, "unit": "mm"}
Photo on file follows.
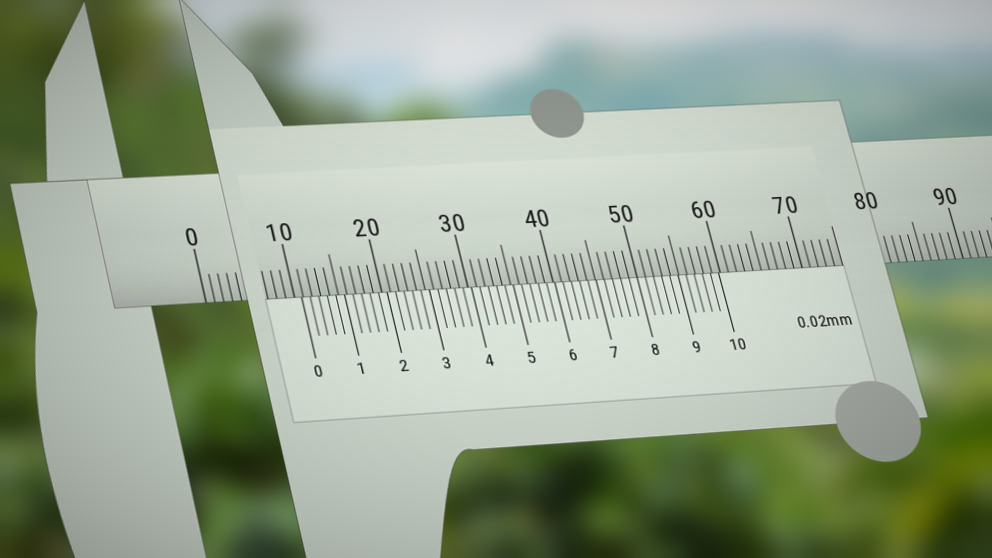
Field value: {"value": 10.8, "unit": "mm"}
